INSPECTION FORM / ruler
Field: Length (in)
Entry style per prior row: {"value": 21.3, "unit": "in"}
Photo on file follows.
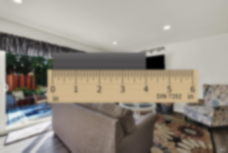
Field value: {"value": 4, "unit": "in"}
